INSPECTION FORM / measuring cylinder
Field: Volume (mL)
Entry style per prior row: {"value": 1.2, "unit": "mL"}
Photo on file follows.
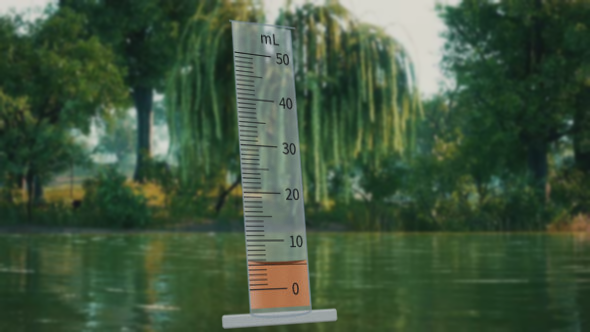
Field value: {"value": 5, "unit": "mL"}
